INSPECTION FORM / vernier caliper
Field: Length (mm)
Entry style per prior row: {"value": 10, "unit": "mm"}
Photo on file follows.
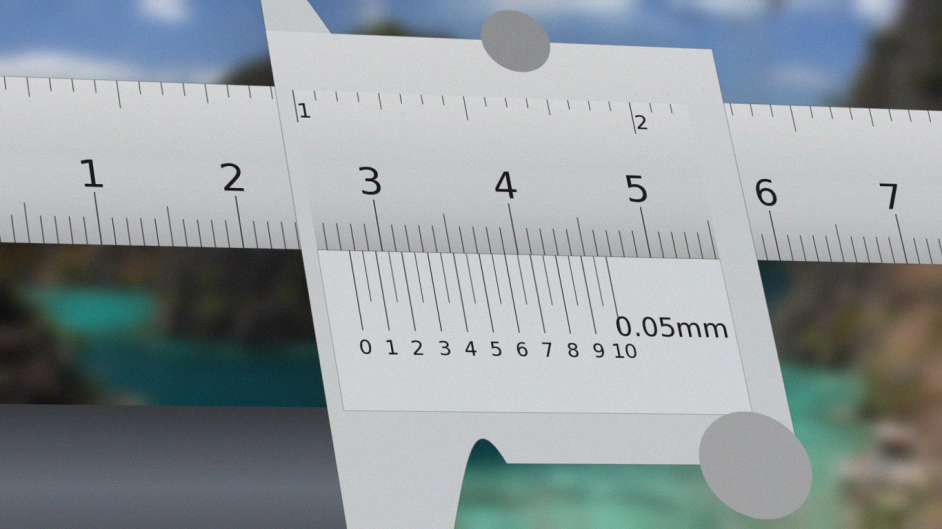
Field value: {"value": 27.6, "unit": "mm"}
